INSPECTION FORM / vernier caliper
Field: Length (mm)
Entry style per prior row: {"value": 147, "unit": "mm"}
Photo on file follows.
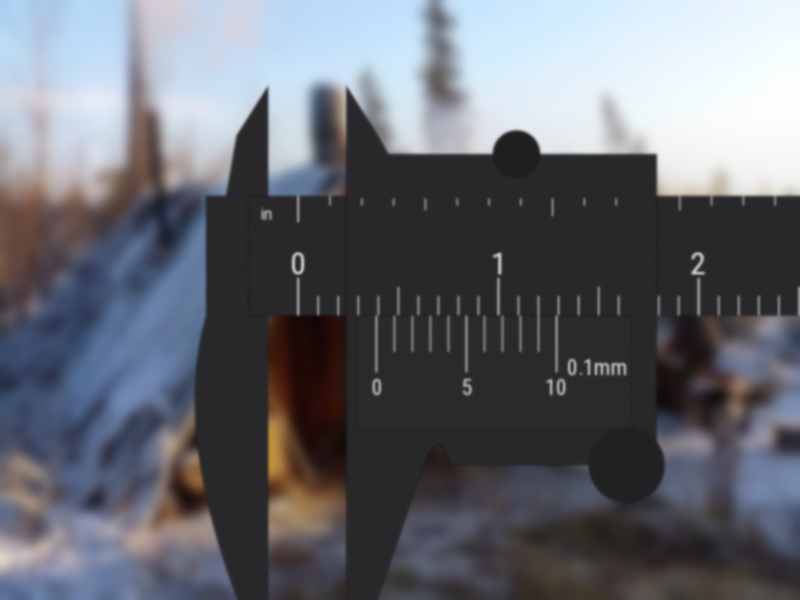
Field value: {"value": 3.9, "unit": "mm"}
